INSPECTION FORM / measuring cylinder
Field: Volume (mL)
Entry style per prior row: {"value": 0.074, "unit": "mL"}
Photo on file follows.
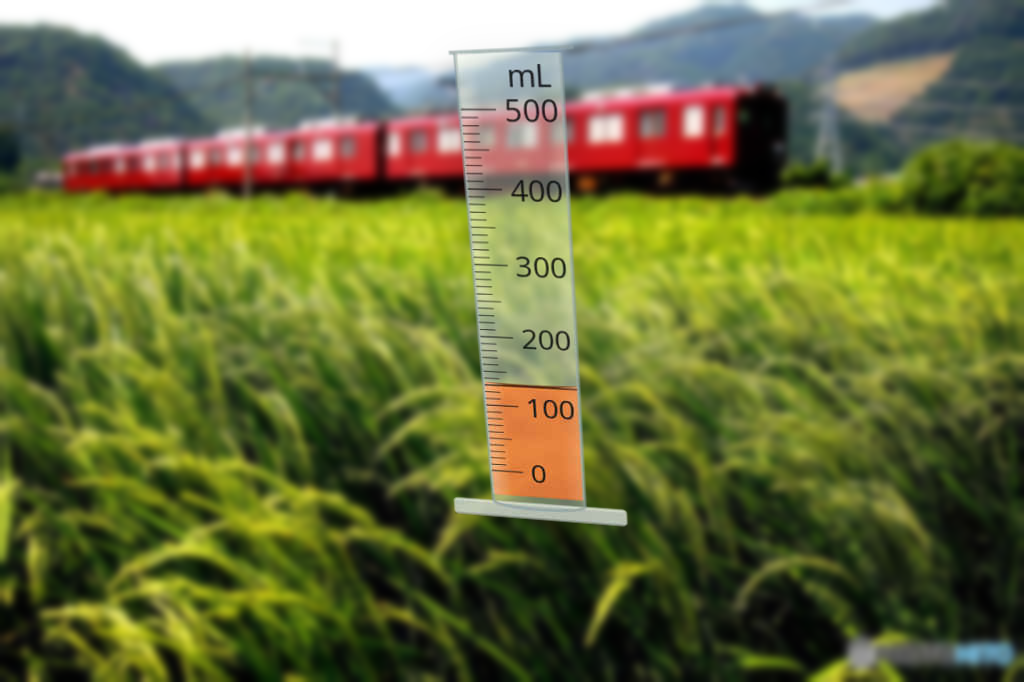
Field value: {"value": 130, "unit": "mL"}
